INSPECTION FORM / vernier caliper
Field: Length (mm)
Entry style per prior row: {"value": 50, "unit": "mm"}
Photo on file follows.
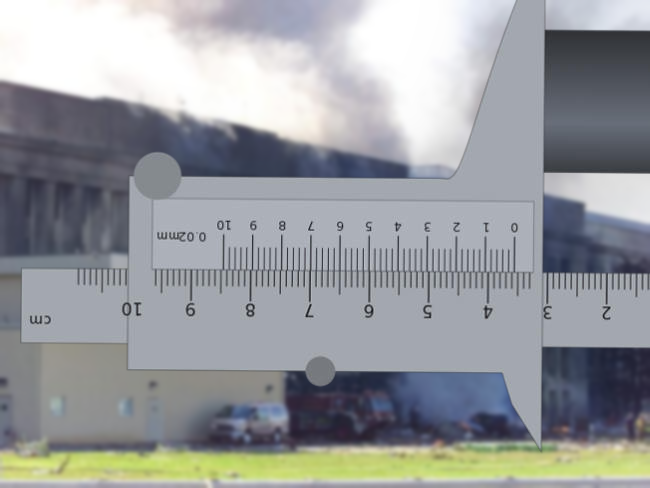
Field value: {"value": 35.6, "unit": "mm"}
